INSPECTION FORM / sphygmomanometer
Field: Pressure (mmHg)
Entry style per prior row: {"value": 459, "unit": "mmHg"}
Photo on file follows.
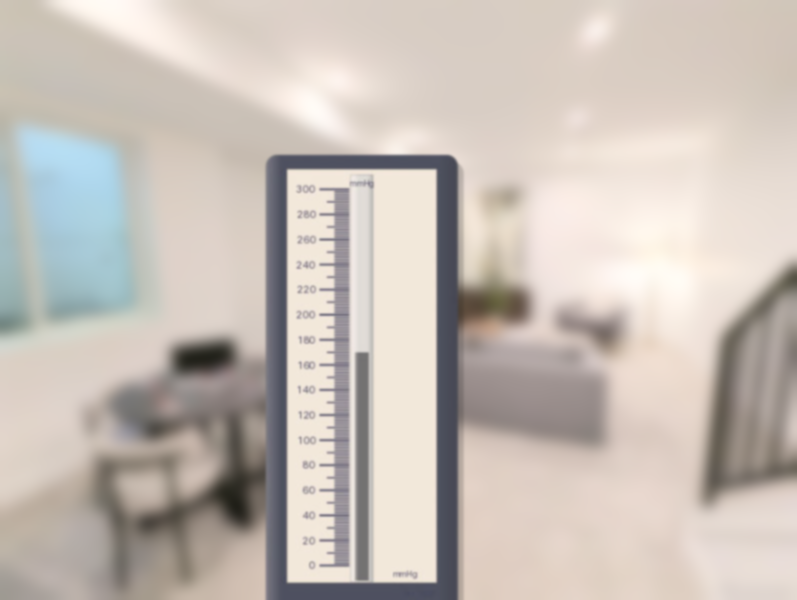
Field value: {"value": 170, "unit": "mmHg"}
